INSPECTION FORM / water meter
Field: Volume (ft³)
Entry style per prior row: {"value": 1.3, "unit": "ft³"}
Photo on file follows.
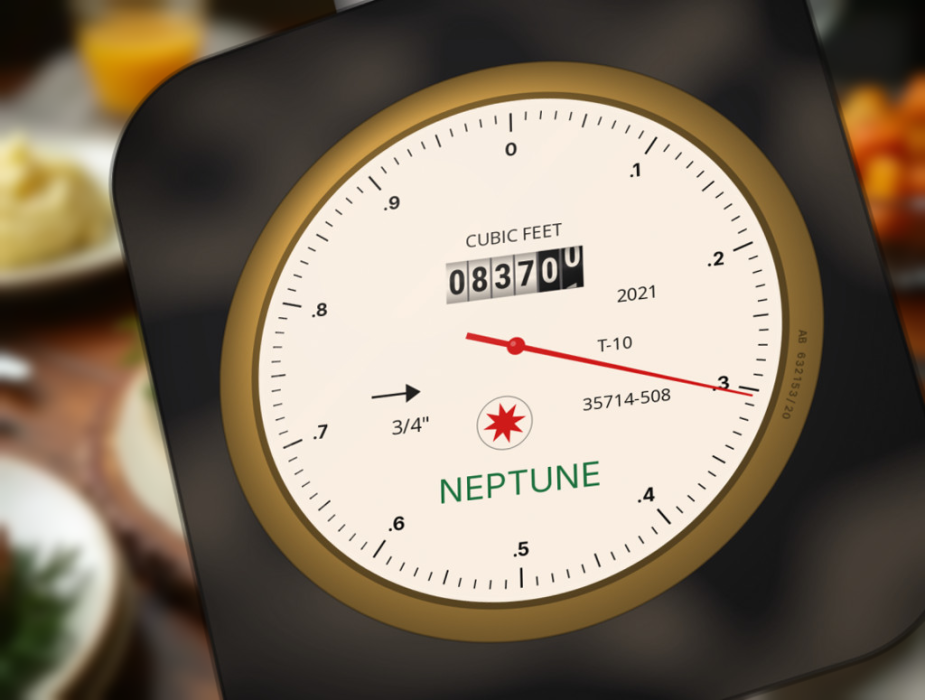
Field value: {"value": 83700.30, "unit": "ft³"}
